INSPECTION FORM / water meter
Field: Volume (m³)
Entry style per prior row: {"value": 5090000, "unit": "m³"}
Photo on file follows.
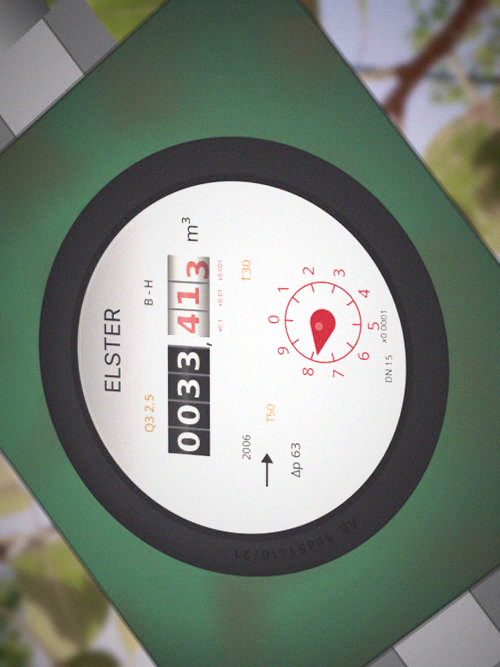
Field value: {"value": 33.4127, "unit": "m³"}
